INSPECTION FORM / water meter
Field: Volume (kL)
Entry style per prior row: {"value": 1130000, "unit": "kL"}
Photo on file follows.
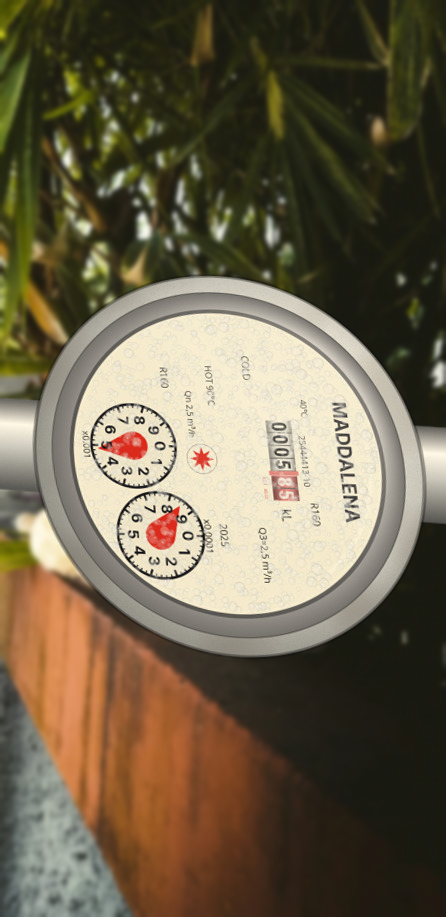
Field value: {"value": 5.8548, "unit": "kL"}
